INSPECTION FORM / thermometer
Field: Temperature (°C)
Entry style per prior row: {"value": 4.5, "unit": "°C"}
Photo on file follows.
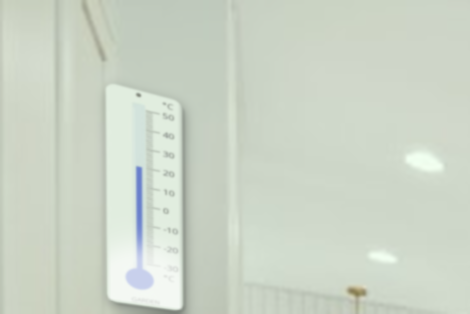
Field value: {"value": 20, "unit": "°C"}
